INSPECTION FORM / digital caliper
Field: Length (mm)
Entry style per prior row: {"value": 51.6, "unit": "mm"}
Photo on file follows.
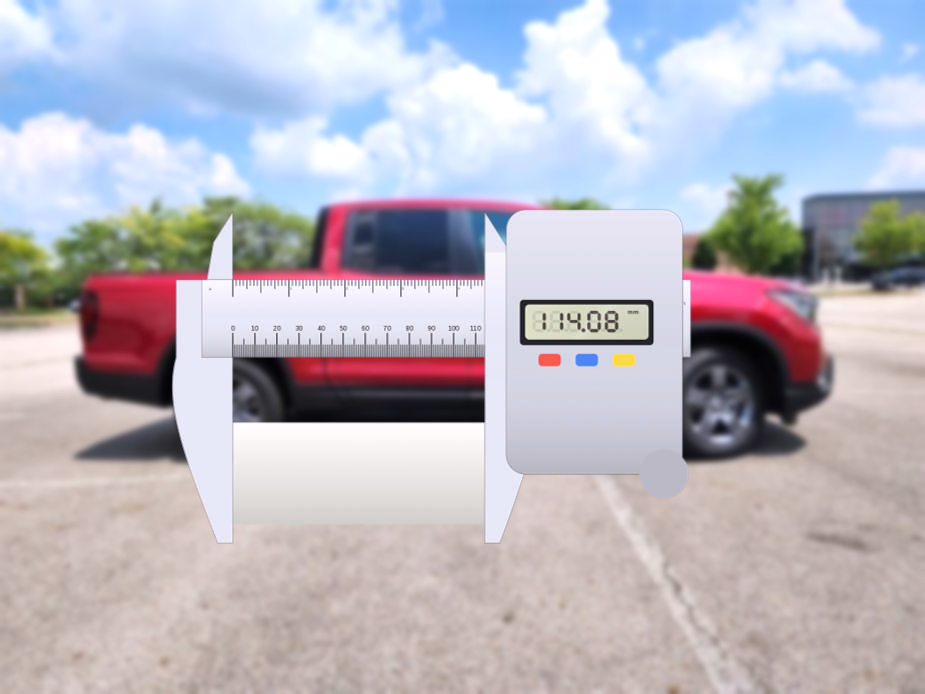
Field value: {"value": 114.08, "unit": "mm"}
